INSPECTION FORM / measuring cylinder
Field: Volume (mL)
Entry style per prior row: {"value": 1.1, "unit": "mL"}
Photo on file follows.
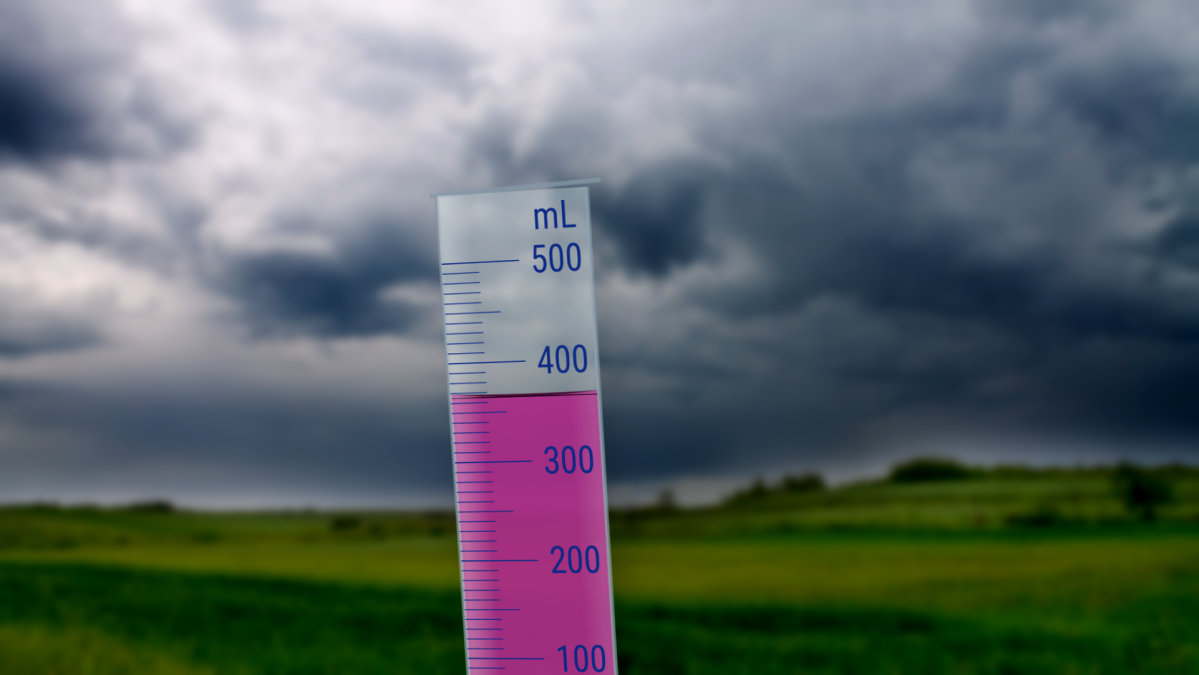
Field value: {"value": 365, "unit": "mL"}
